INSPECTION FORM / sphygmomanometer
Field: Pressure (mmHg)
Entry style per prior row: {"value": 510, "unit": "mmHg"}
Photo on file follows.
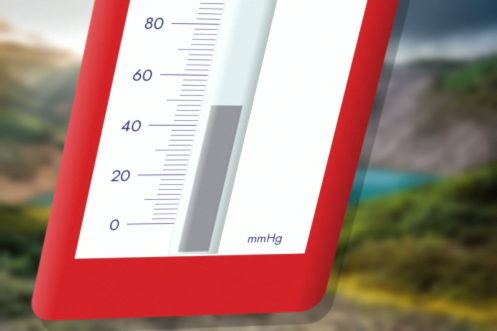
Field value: {"value": 48, "unit": "mmHg"}
